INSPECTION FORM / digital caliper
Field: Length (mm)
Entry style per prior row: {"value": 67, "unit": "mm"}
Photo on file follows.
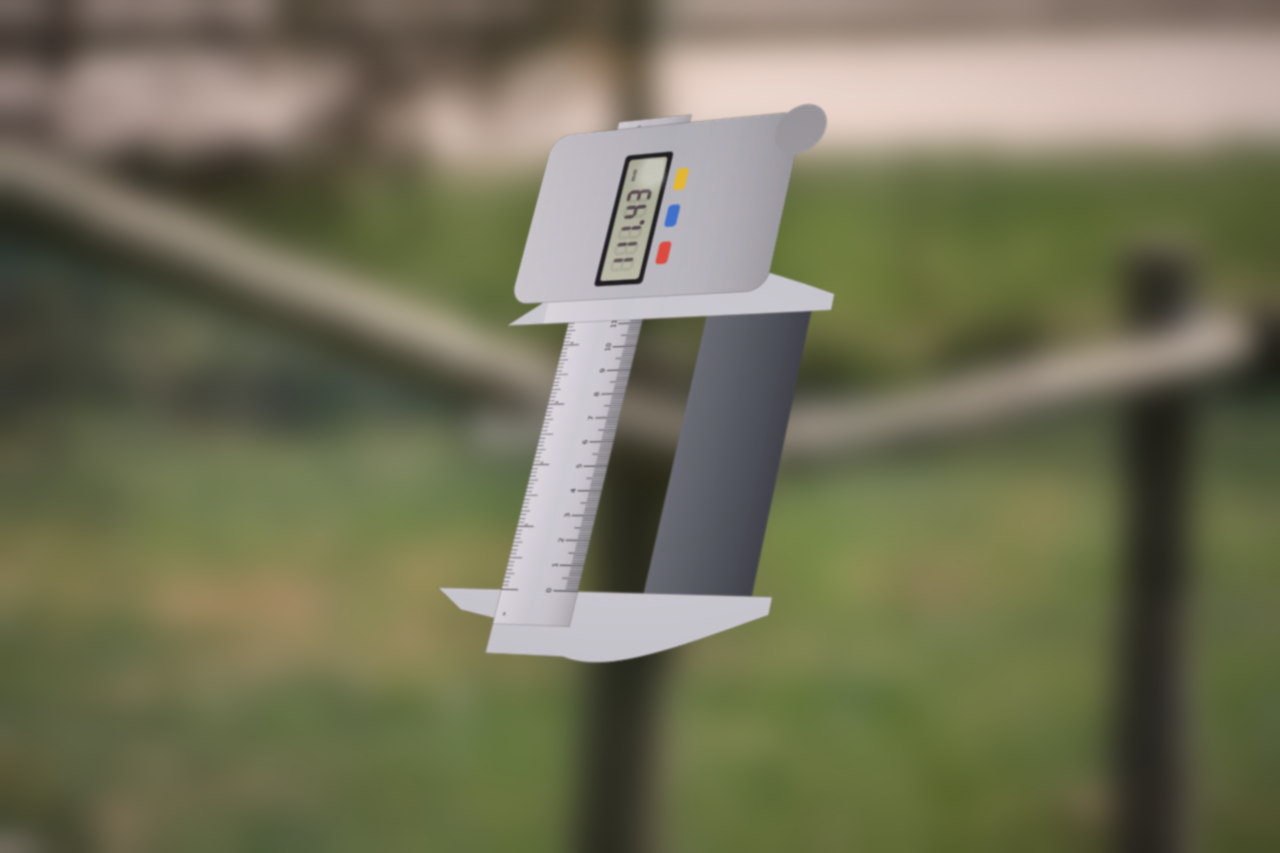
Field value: {"value": 111.43, "unit": "mm"}
